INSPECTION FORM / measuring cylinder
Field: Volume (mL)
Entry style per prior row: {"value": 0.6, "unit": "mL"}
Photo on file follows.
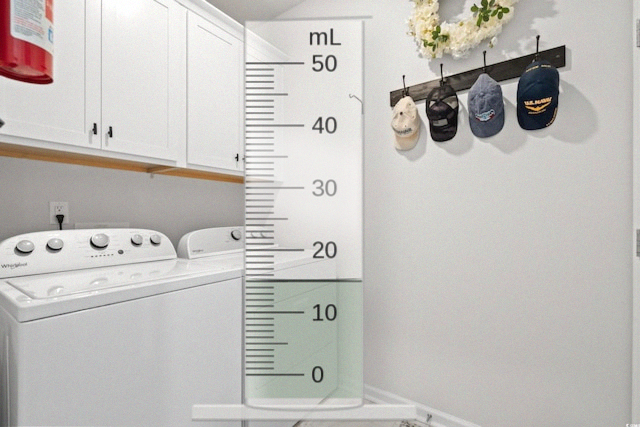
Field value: {"value": 15, "unit": "mL"}
